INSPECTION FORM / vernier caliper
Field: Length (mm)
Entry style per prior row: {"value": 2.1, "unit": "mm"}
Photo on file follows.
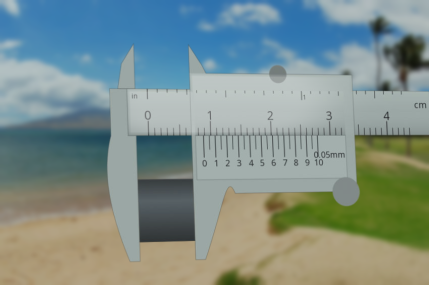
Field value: {"value": 8.8, "unit": "mm"}
